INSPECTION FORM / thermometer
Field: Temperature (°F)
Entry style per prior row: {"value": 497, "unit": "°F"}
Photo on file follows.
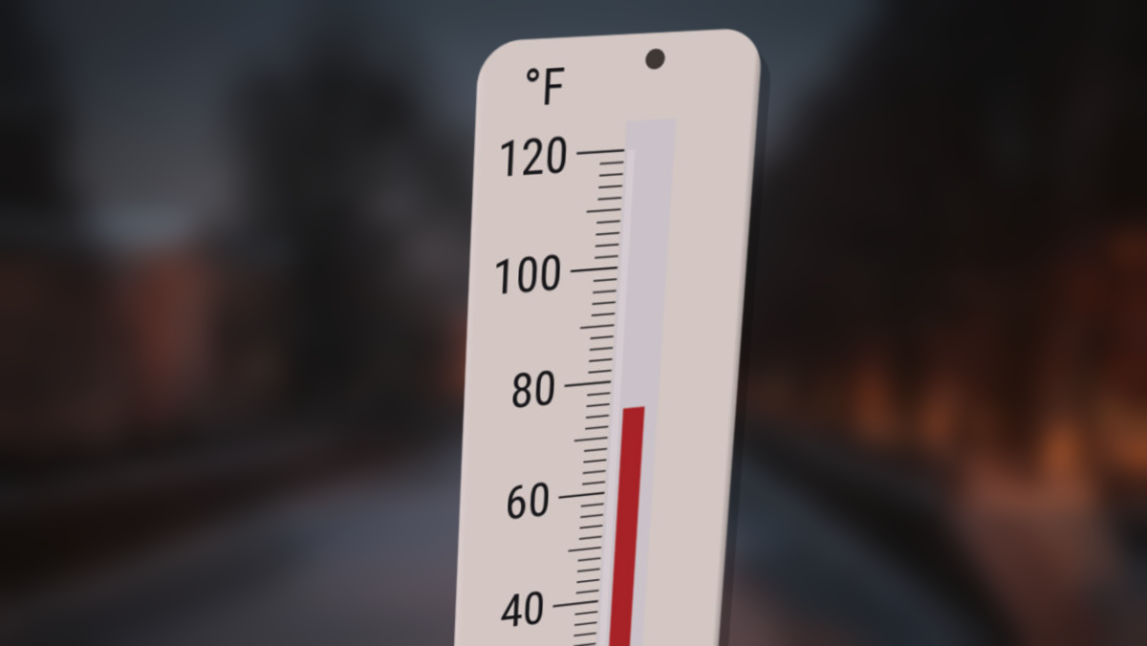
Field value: {"value": 75, "unit": "°F"}
